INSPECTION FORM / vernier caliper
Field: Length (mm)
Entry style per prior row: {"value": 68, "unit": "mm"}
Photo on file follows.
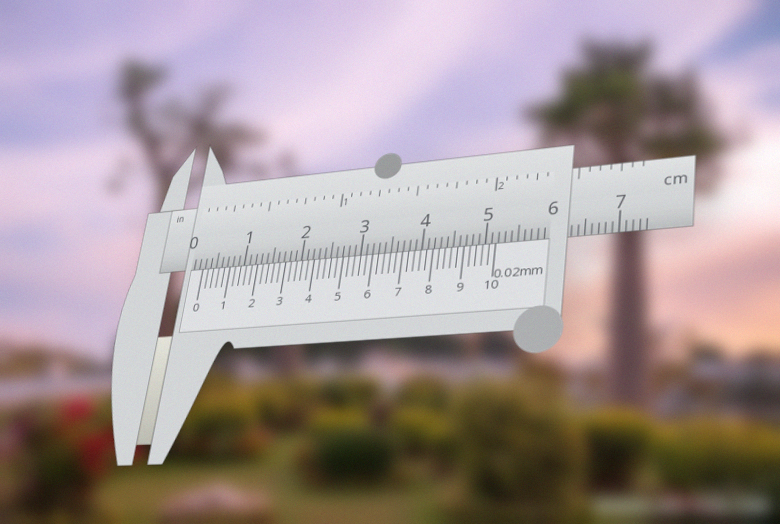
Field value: {"value": 2.6, "unit": "mm"}
